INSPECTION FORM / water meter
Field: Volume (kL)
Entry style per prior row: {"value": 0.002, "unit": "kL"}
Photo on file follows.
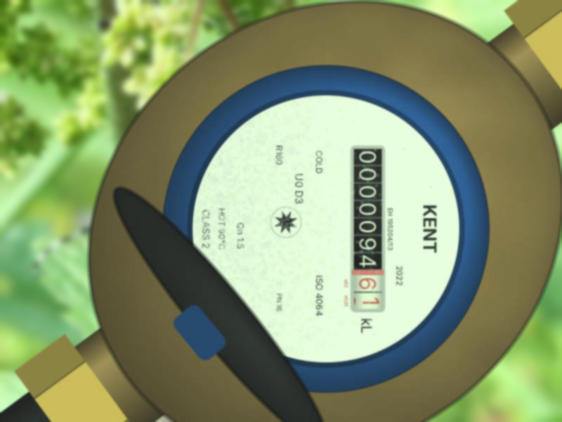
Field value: {"value": 94.61, "unit": "kL"}
